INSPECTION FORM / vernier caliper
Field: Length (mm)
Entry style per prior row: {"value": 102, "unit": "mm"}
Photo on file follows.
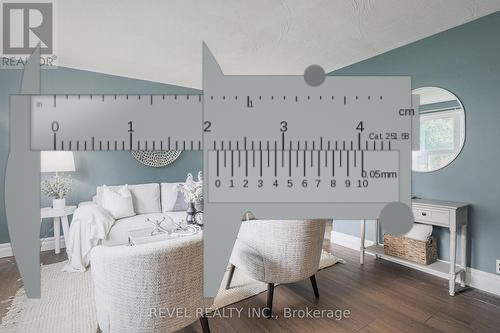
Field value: {"value": 21.4, "unit": "mm"}
